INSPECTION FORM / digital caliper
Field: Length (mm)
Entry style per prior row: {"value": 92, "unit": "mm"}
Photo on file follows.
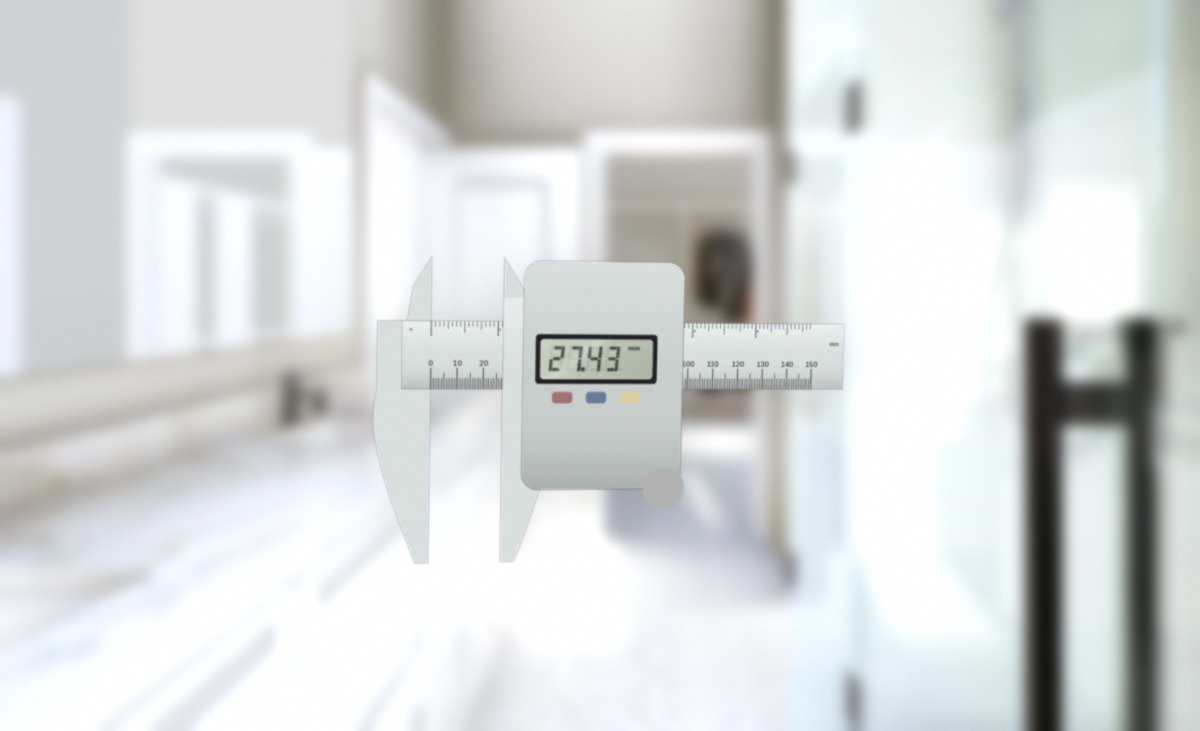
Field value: {"value": 27.43, "unit": "mm"}
